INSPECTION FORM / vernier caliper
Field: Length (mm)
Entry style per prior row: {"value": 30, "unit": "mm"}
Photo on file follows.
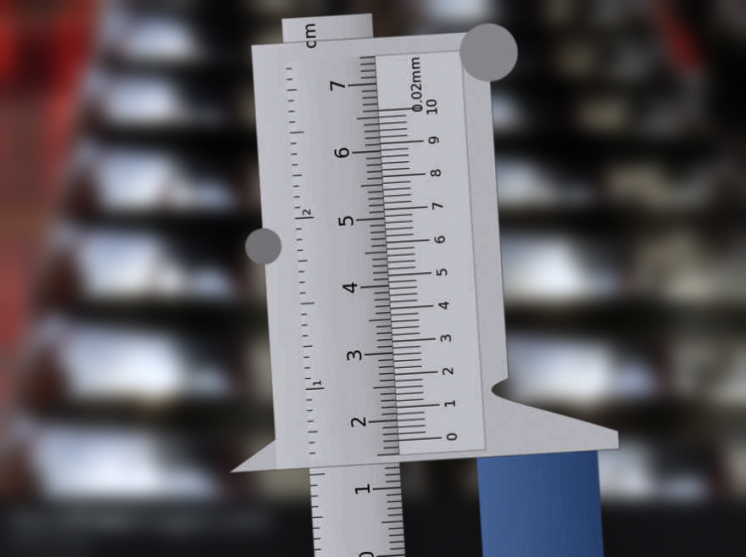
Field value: {"value": 17.0, "unit": "mm"}
